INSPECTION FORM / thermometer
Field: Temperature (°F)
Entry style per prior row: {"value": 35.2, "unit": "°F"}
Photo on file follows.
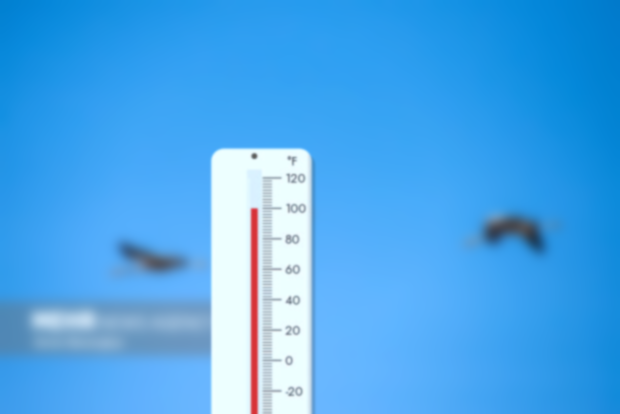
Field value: {"value": 100, "unit": "°F"}
